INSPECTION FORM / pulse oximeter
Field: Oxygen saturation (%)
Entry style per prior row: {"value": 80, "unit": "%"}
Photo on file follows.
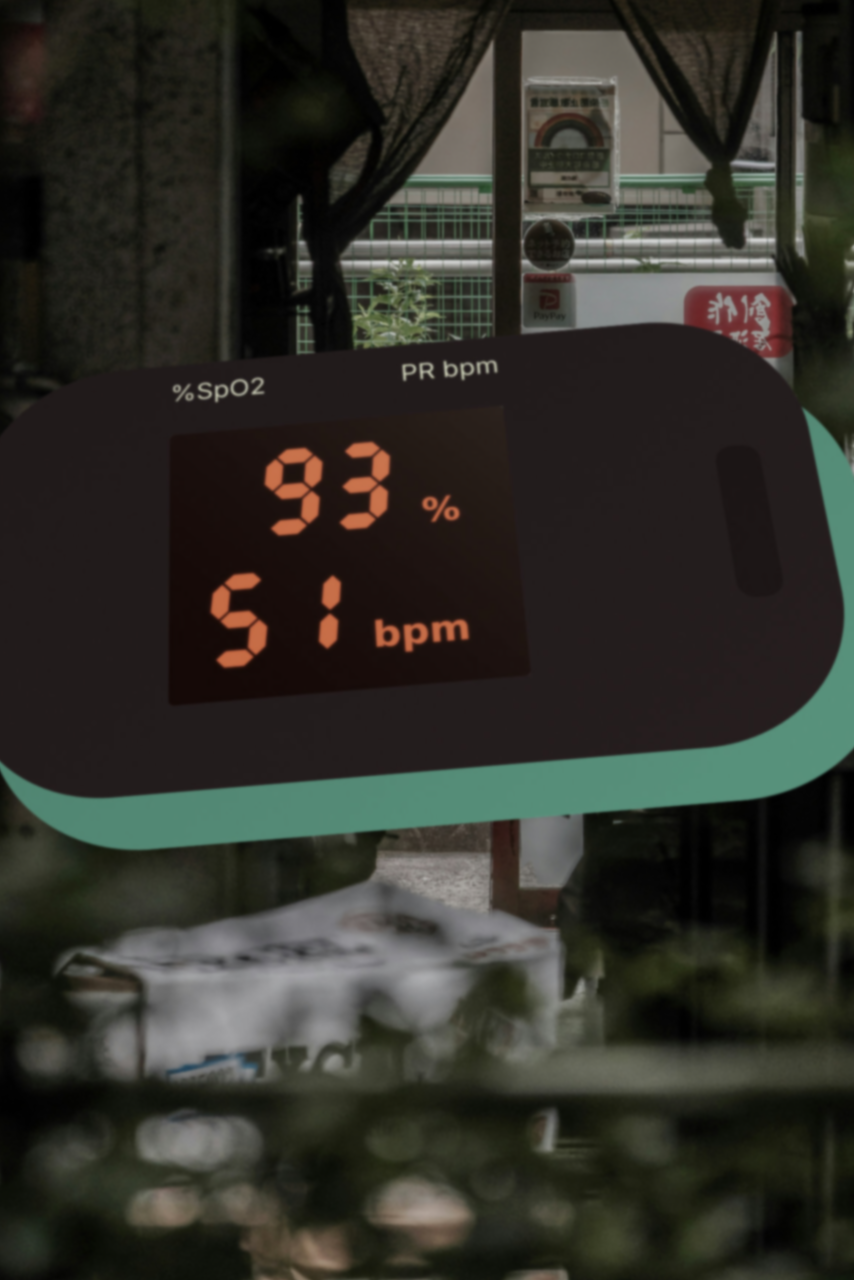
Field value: {"value": 93, "unit": "%"}
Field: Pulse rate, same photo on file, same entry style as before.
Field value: {"value": 51, "unit": "bpm"}
